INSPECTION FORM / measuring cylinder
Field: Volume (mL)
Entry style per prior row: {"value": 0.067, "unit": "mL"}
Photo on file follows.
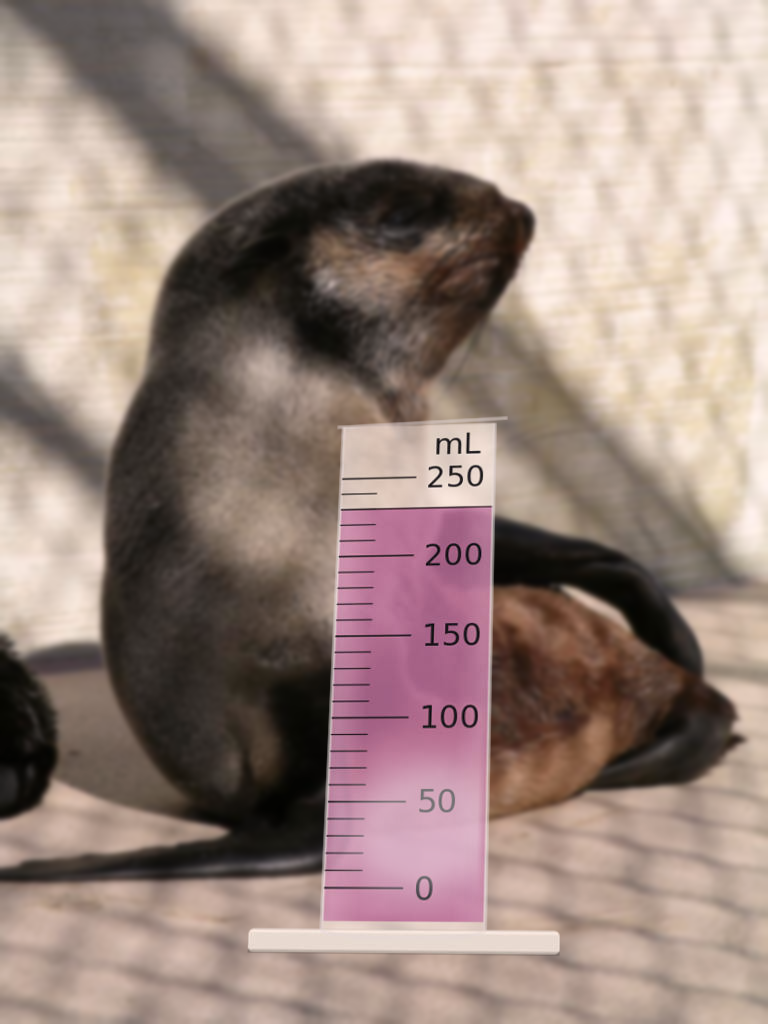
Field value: {"value": 230, "unit": "mL"}
